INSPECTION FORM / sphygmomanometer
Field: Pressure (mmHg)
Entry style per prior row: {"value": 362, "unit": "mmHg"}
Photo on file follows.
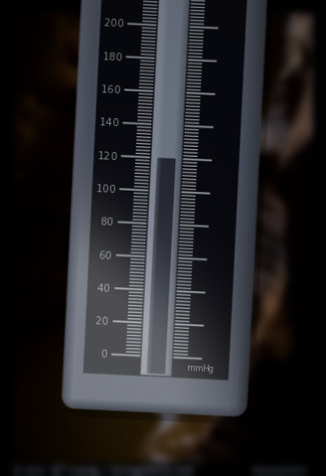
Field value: {"value": 120, "unit": "mmHg"}
